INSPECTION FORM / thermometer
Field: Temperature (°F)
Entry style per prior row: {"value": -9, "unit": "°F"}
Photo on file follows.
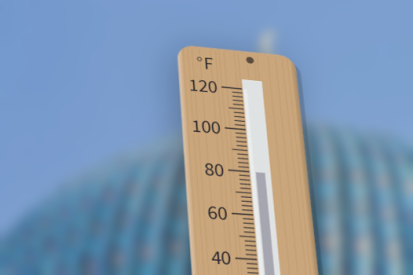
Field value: {"value": 80, "unit": "°F"}
